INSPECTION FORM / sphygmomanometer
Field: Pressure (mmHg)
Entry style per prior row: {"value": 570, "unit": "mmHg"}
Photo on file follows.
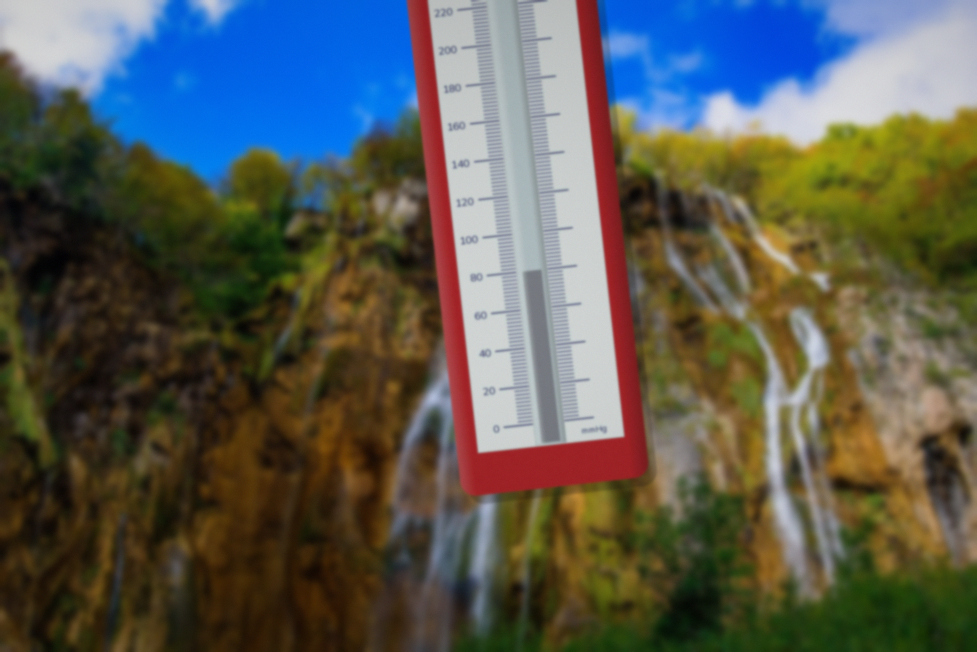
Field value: {"value": 80, "unit": "mmHg"}
